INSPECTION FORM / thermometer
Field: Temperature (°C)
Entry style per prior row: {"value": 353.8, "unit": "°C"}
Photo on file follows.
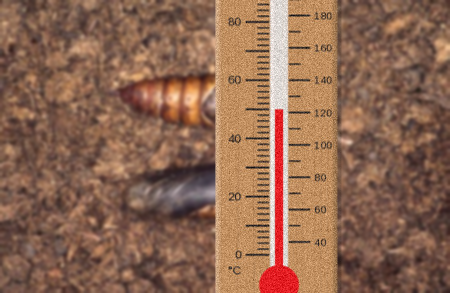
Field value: {"value": 50, "unit": "°C"}
